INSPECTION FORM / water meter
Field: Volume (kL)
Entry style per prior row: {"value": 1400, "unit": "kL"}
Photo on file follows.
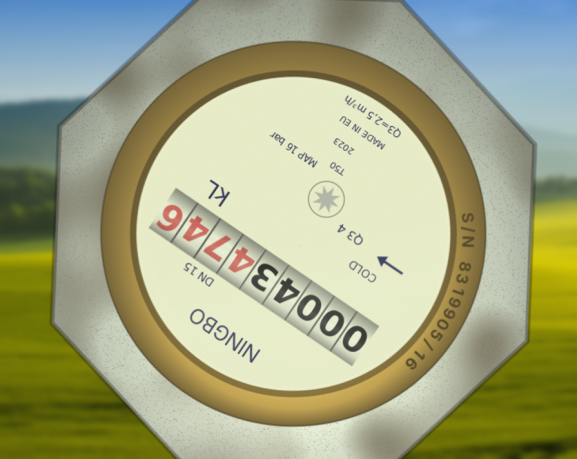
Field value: {"value": 43.4746, "unit": "kL"}
